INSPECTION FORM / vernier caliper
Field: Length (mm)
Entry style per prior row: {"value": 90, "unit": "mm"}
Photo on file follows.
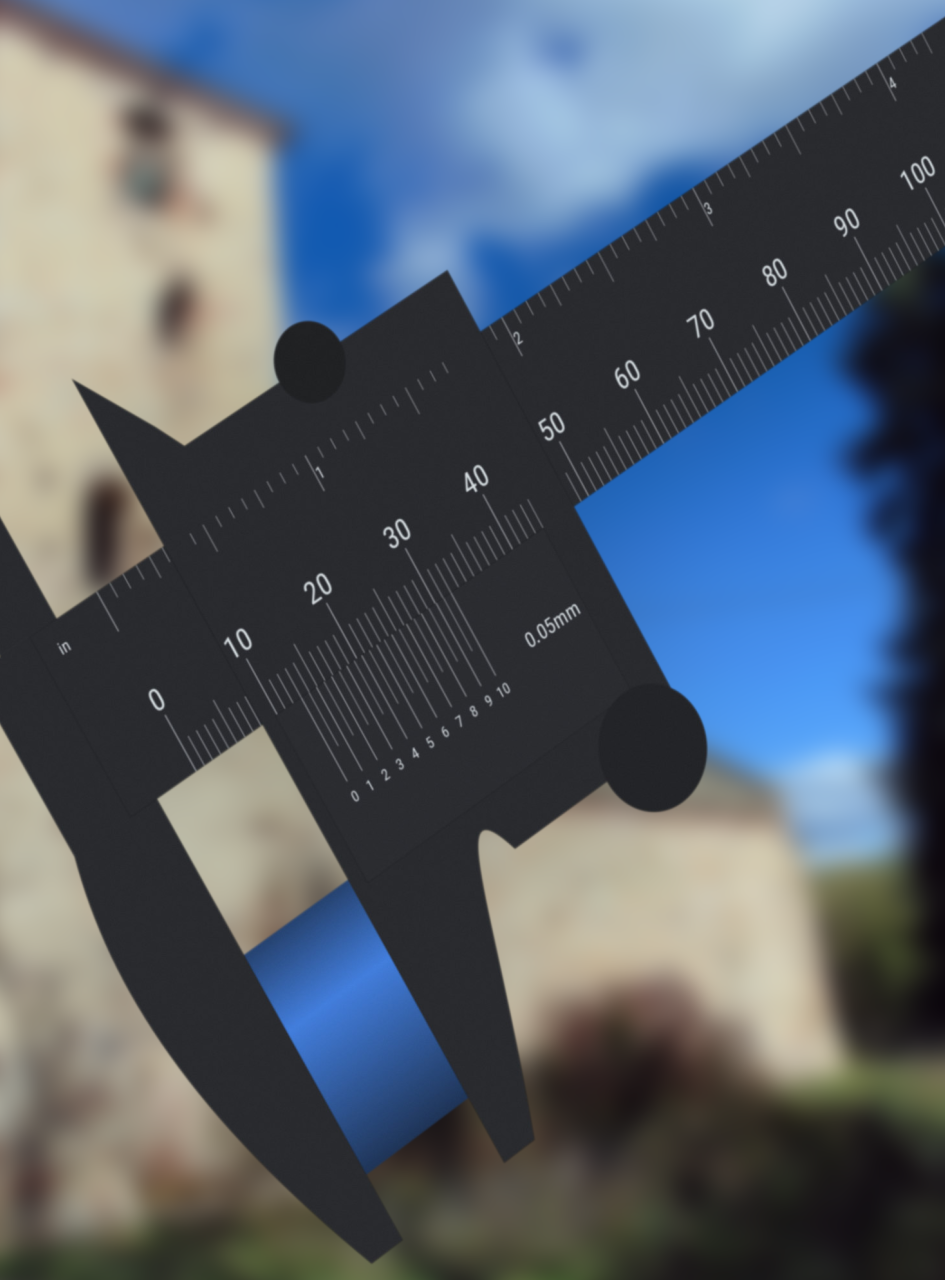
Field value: {"value": 13.0, "unit": "mm"}
